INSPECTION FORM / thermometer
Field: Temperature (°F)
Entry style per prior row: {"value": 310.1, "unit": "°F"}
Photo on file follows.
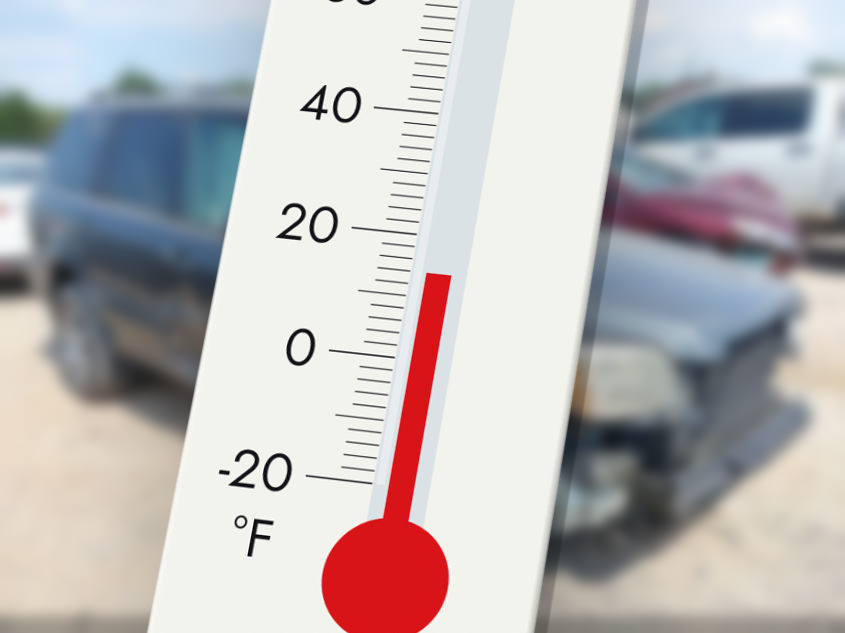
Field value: {"value": 14, "unit": "°F"}
